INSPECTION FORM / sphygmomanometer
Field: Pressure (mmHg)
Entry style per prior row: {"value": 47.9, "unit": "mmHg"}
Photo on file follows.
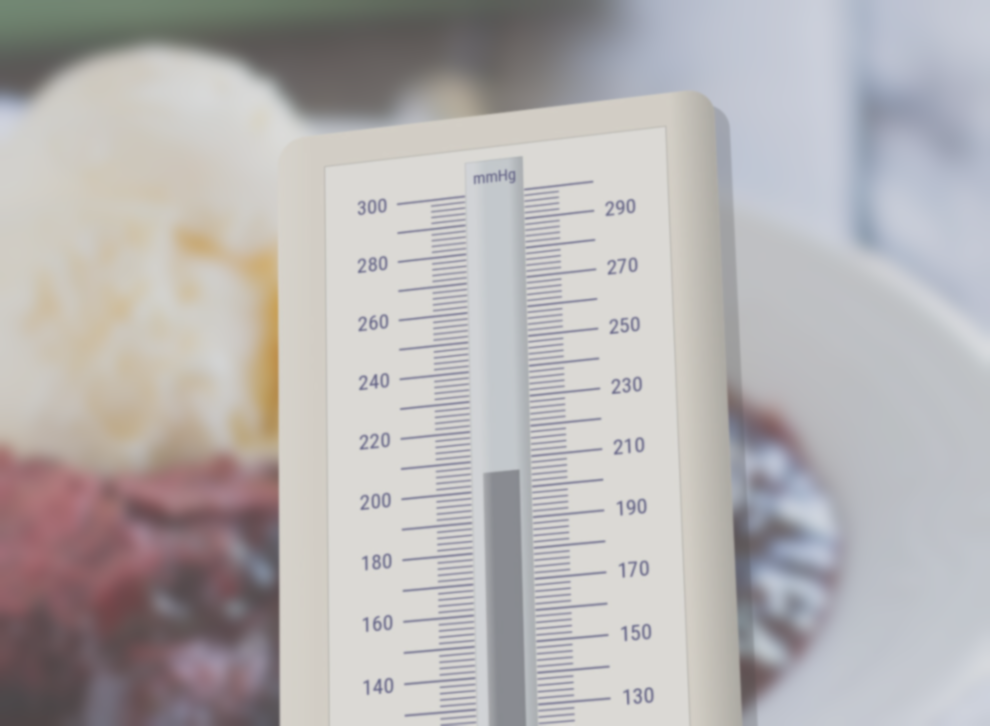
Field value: {"value": 206, "unit": "mmHg"}
